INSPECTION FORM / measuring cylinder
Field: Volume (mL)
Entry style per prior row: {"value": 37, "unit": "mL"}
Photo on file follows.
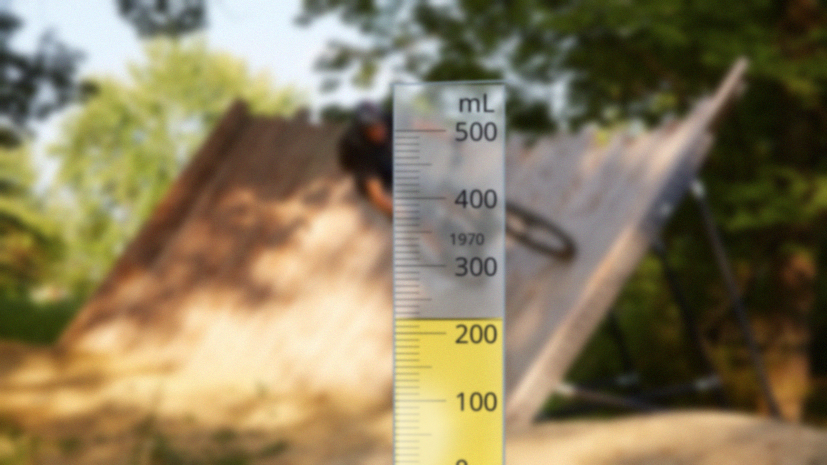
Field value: {"value": 220, "unit": "mL"}
